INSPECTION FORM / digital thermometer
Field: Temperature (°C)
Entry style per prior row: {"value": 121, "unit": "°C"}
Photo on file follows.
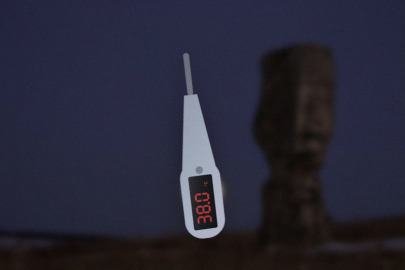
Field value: {"value": 38.0, "unit": "°C"}
